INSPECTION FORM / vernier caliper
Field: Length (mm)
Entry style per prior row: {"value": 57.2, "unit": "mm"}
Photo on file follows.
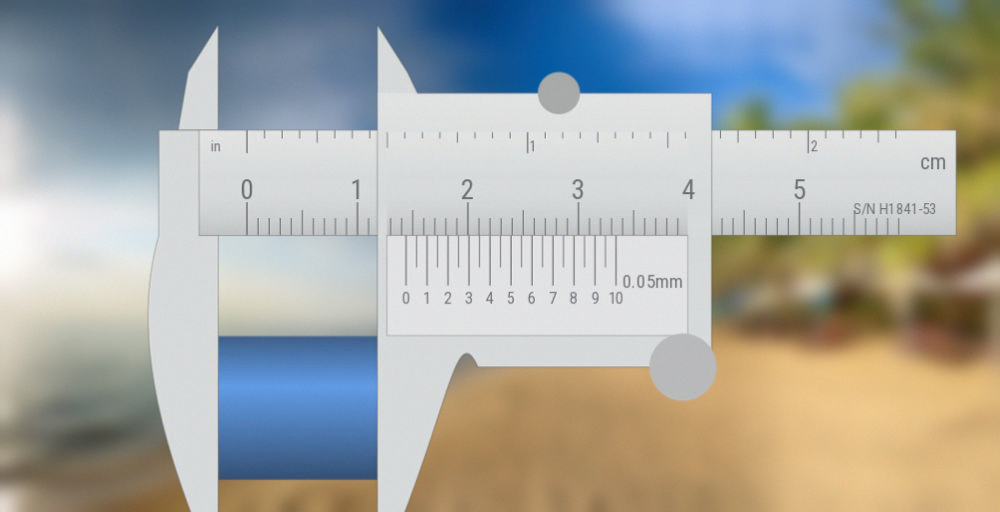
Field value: {"value": 14.4, "unit": "mm"}
